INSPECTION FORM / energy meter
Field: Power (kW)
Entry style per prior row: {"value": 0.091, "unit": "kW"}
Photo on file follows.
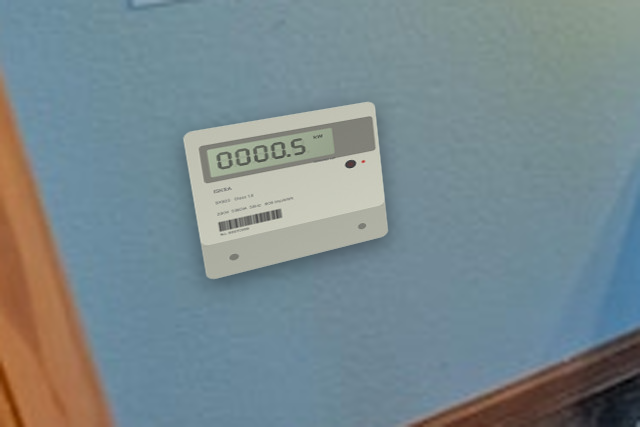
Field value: {"value": 0.5, "unit": "kW"}
